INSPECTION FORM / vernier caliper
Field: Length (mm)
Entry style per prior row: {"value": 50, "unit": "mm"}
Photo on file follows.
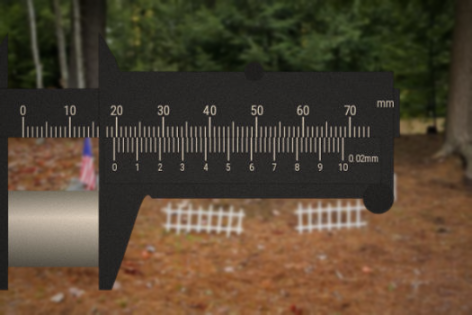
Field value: {"value": 19.5, "unit": "mm"}
